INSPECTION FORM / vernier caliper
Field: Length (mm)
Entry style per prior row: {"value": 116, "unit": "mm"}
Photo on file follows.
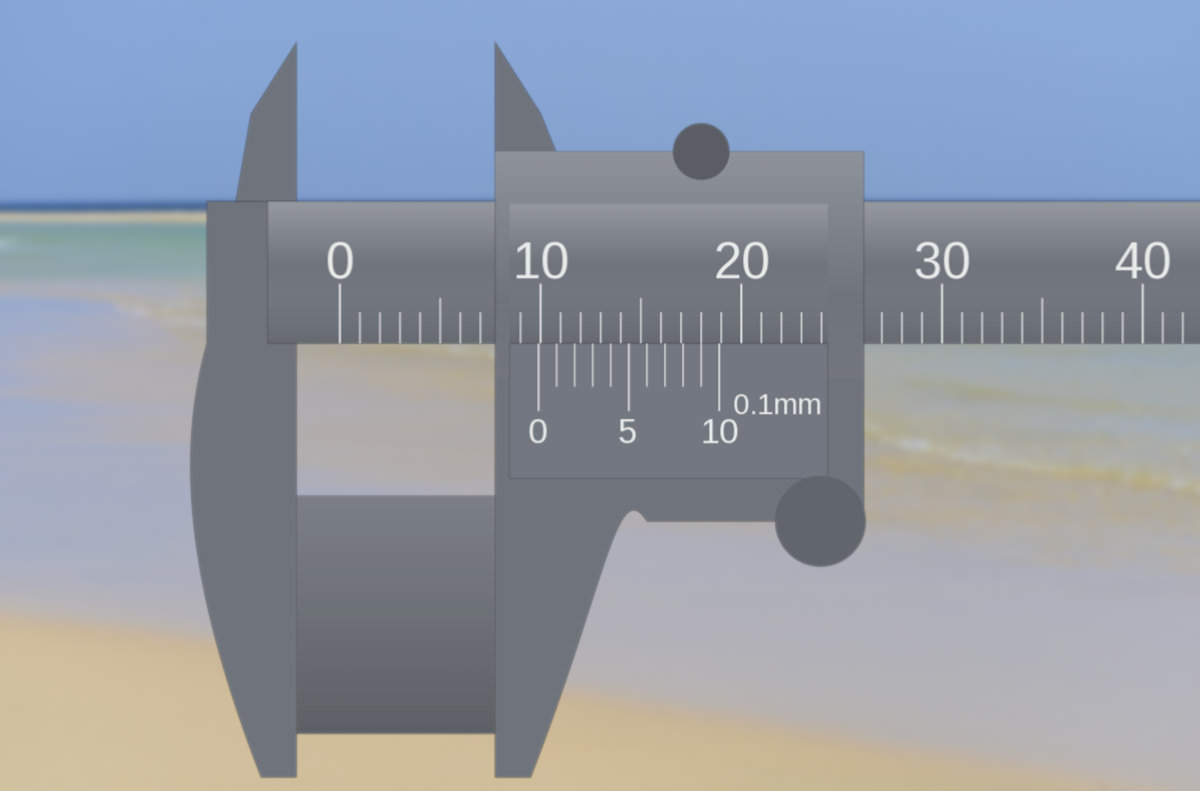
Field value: {"value": 9.9, "unit": "mm"}
